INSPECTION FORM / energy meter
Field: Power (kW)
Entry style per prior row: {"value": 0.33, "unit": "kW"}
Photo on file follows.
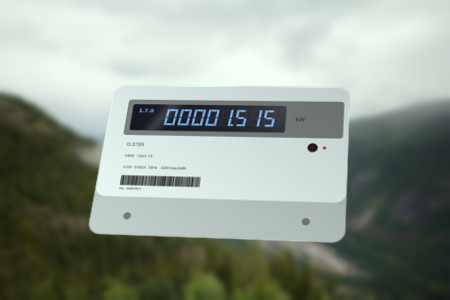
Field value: {"value": 1.515, "unit": "kW"}
